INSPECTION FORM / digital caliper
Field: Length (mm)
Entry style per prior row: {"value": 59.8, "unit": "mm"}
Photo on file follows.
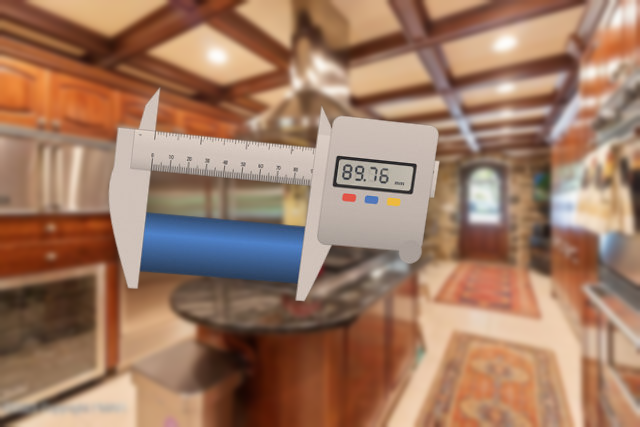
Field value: {"value": 89.76, "unit": "mm"}
